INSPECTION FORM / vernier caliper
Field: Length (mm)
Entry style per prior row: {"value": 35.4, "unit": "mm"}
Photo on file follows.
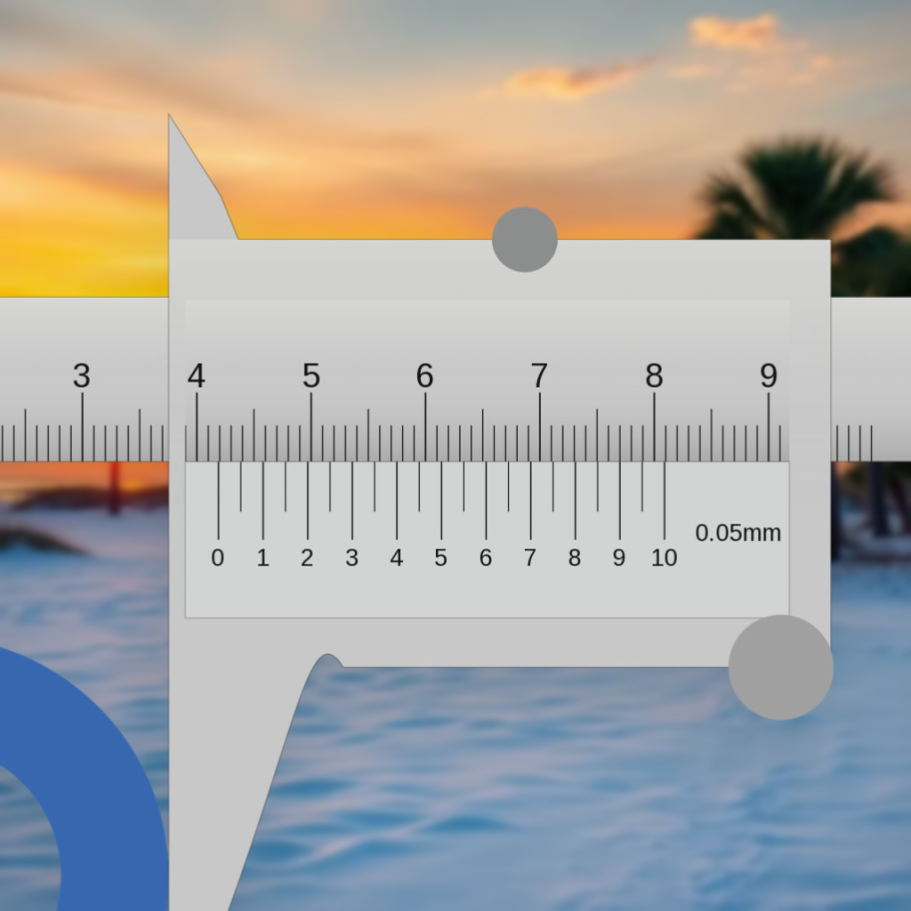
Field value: {"value": 41.9, "unit": "mm"}
